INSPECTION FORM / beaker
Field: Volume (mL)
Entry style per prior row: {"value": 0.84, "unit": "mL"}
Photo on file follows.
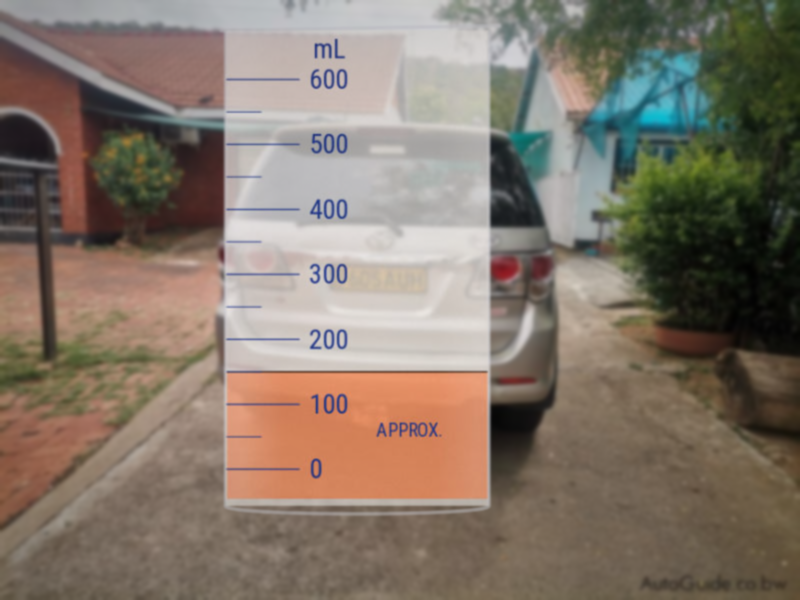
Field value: {"value": 150, "unit": "mL"}
